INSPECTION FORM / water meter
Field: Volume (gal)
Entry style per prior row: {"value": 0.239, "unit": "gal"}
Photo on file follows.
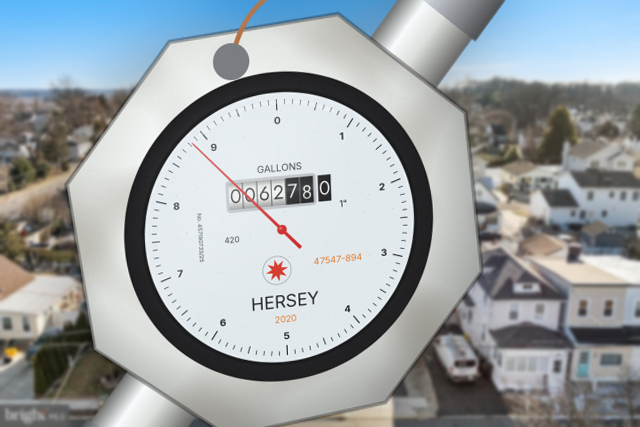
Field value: {"value": 62778.8, "unit": "gal"}
